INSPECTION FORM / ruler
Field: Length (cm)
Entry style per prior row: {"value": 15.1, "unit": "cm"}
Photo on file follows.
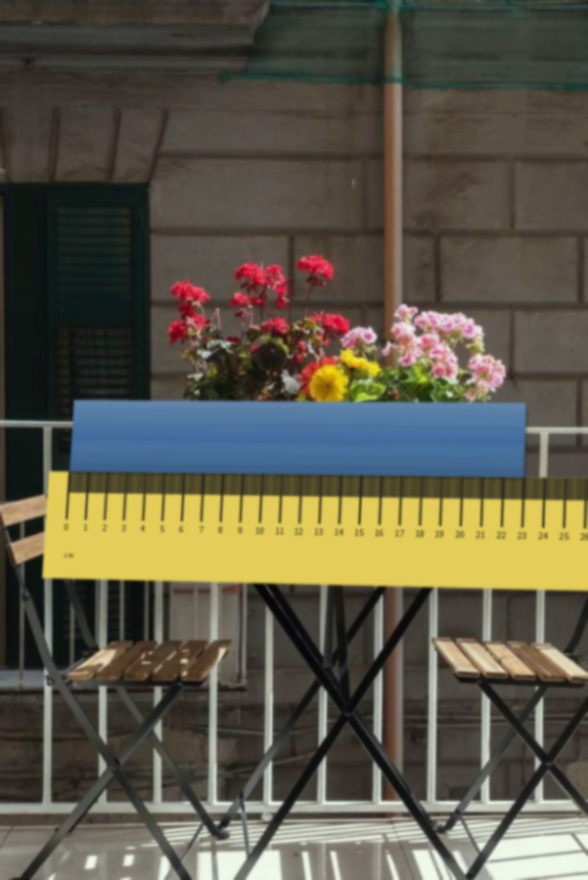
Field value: {"value": 23, "unit": "cm"}
